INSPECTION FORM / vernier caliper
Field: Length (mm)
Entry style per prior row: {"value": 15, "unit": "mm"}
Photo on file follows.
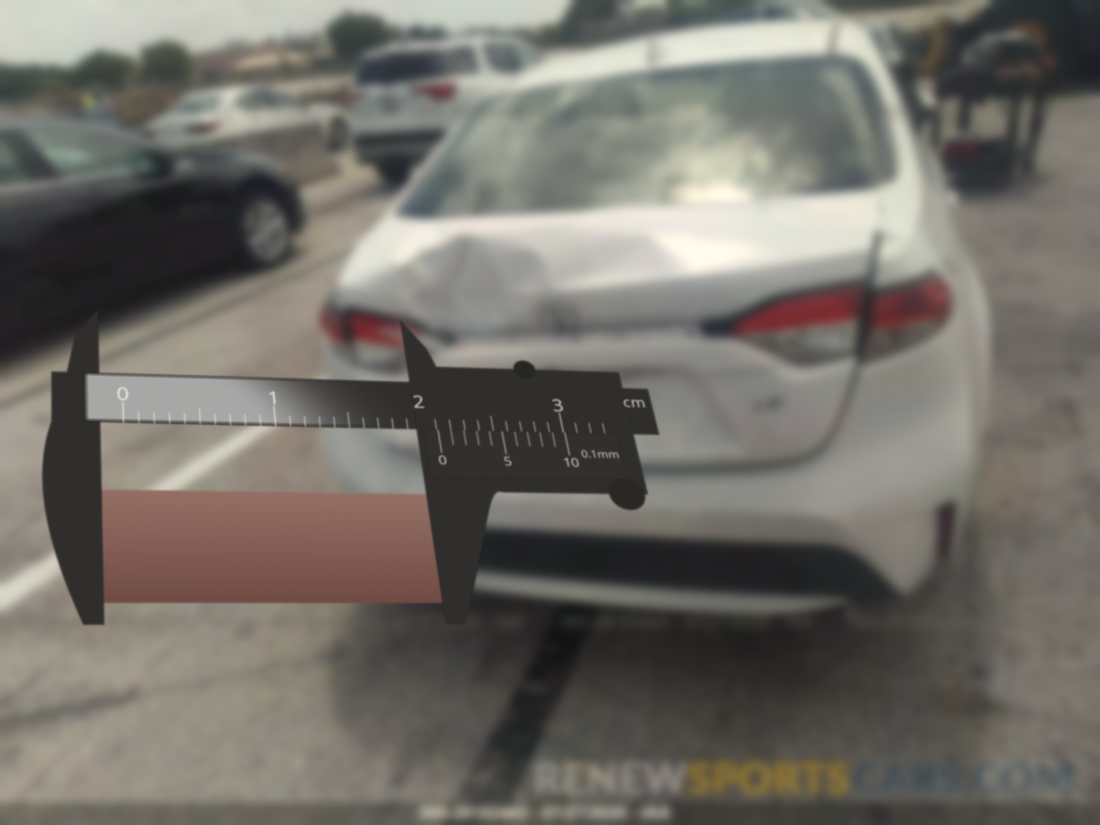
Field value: {"value": 21.1, "unit": "mm"}
